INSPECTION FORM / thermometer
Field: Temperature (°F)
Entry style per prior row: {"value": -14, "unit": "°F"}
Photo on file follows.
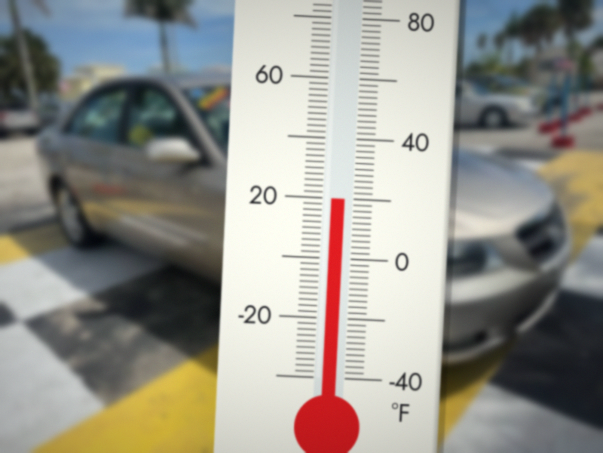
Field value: {"value": 20, "unit": "°F"}
